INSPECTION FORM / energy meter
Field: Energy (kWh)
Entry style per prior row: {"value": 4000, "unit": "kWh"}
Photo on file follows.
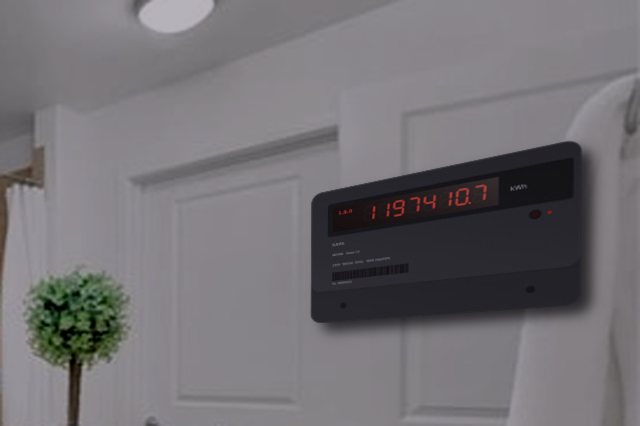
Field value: {"value": 1197410.7, "unit": "kWh"}
